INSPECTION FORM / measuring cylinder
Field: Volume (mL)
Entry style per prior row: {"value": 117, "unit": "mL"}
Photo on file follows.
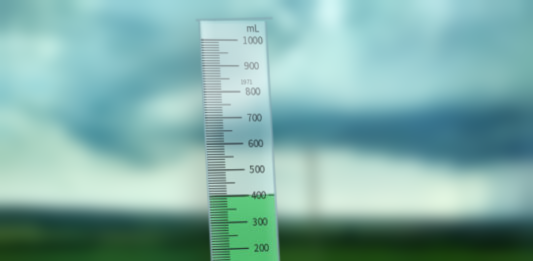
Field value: {"value": 400, "unit": "mL"}
